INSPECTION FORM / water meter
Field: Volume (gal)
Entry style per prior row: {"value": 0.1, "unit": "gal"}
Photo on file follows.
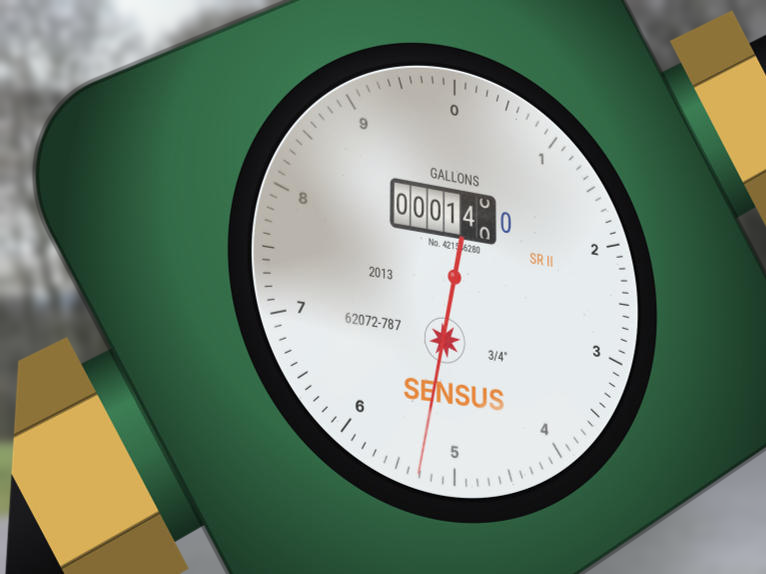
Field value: {"value": 1485.3, "unit": "gal"}
